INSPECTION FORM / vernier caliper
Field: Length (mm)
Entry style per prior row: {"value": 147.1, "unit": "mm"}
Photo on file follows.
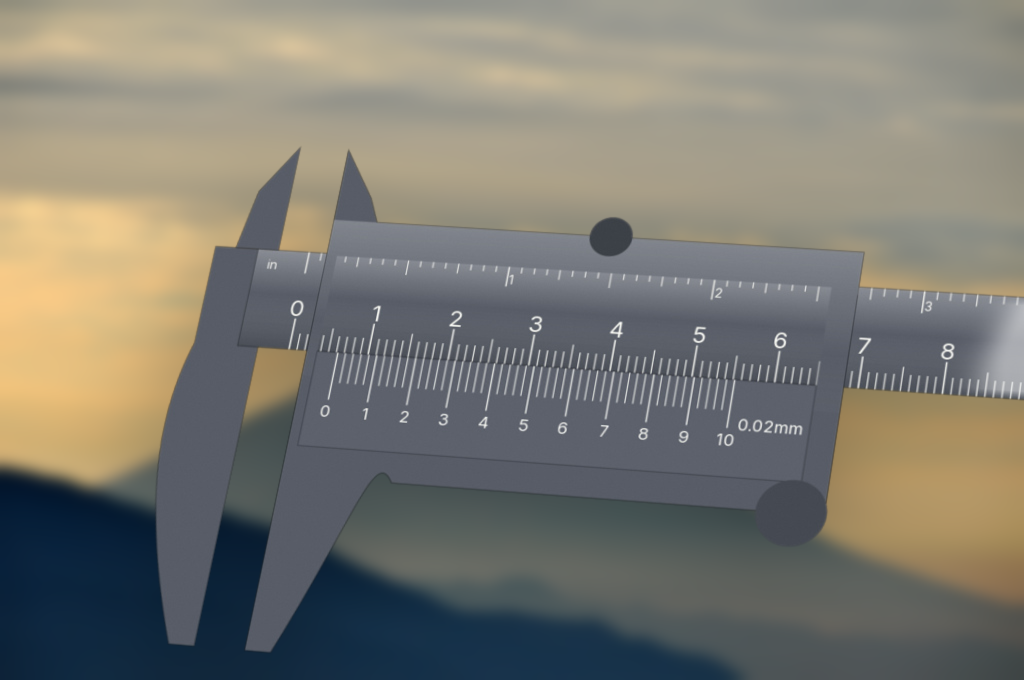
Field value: {"value": 6.2, "unit": "mm"}
